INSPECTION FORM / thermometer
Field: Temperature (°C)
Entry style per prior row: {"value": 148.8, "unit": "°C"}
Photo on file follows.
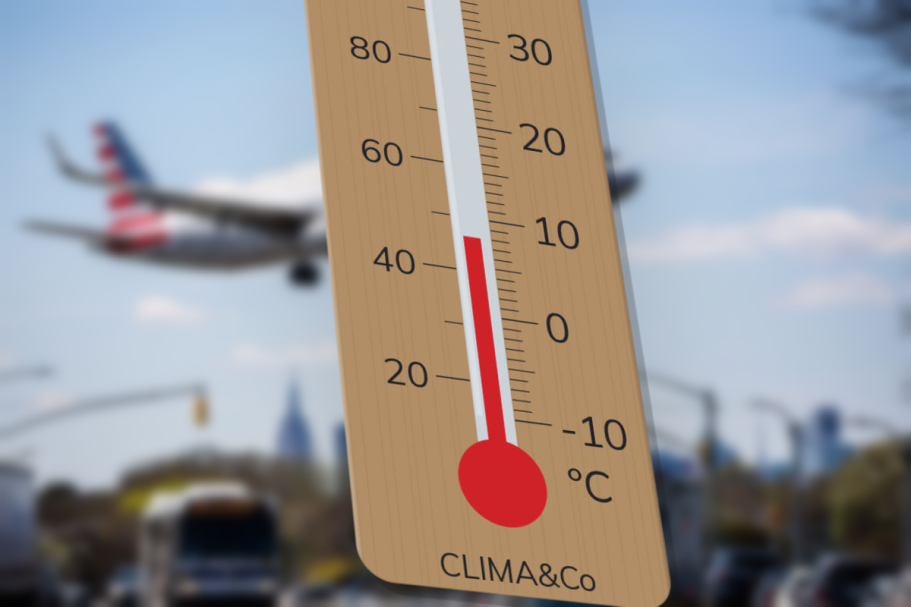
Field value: {"value": 8, "unit": "°C"}
